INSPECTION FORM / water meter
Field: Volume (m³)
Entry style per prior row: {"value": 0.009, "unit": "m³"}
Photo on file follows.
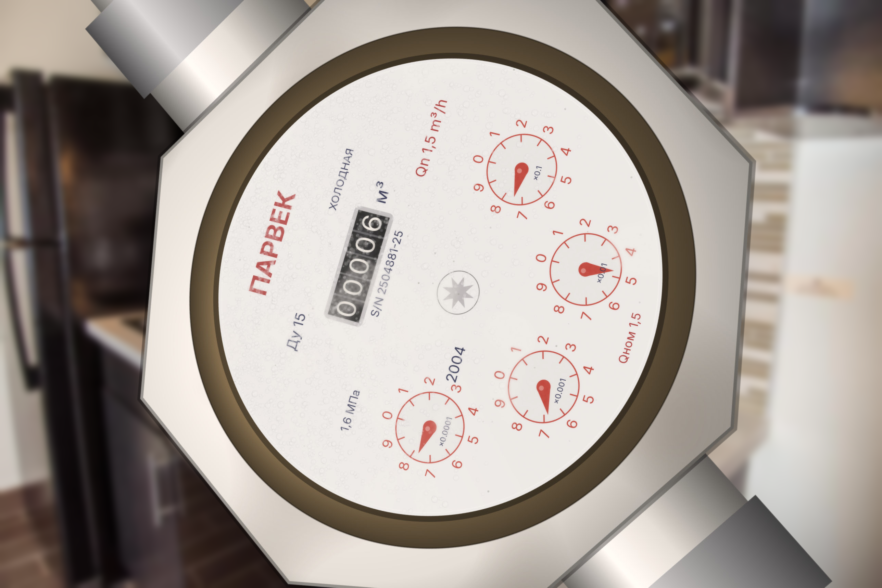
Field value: {"value": 6.7467, "unit": "m³"}
